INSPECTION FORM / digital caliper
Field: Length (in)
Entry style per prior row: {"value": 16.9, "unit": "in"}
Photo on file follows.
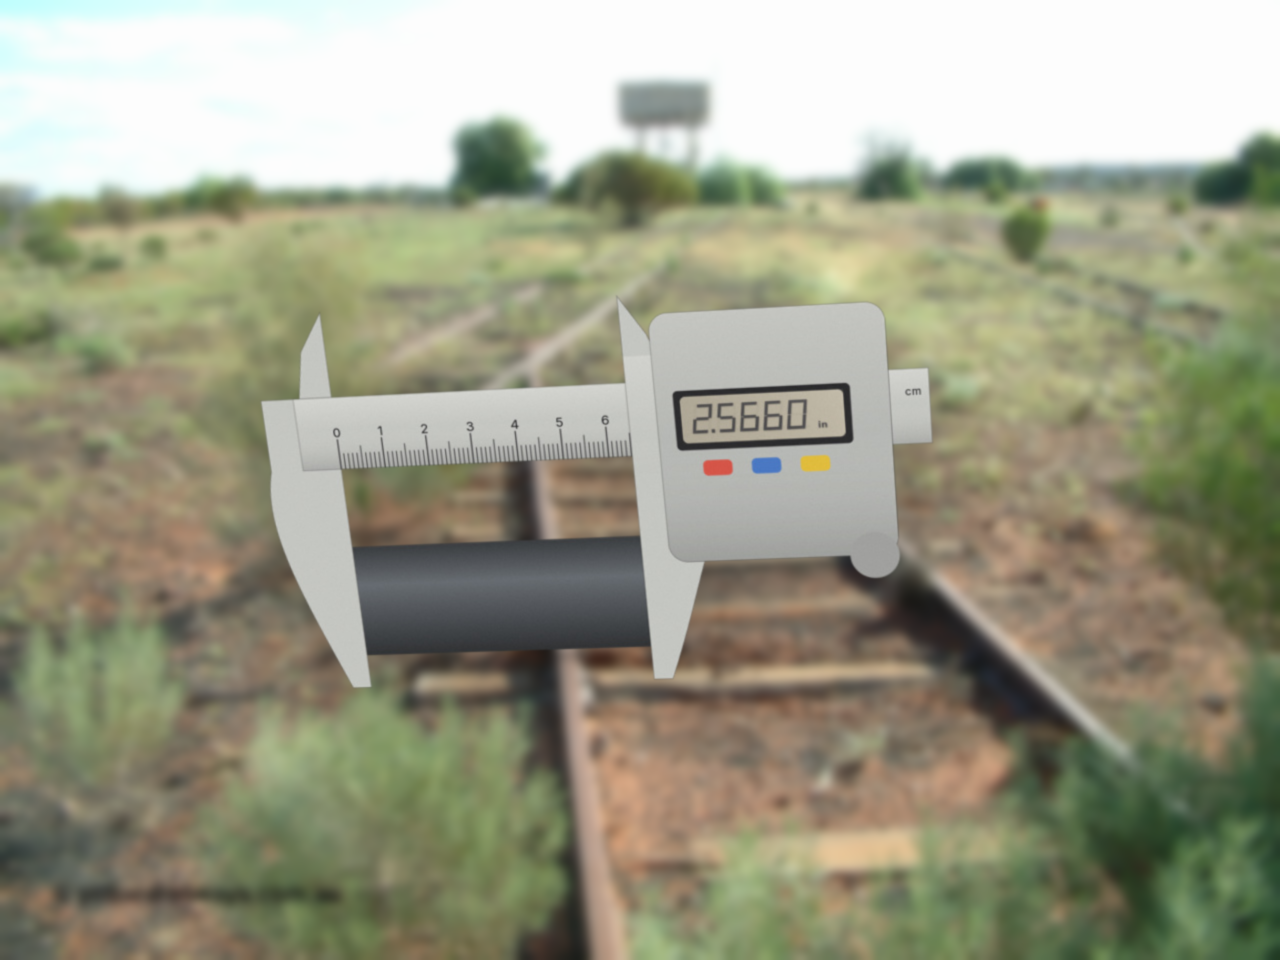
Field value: {"value": 2.5660, "unit": "in"}
